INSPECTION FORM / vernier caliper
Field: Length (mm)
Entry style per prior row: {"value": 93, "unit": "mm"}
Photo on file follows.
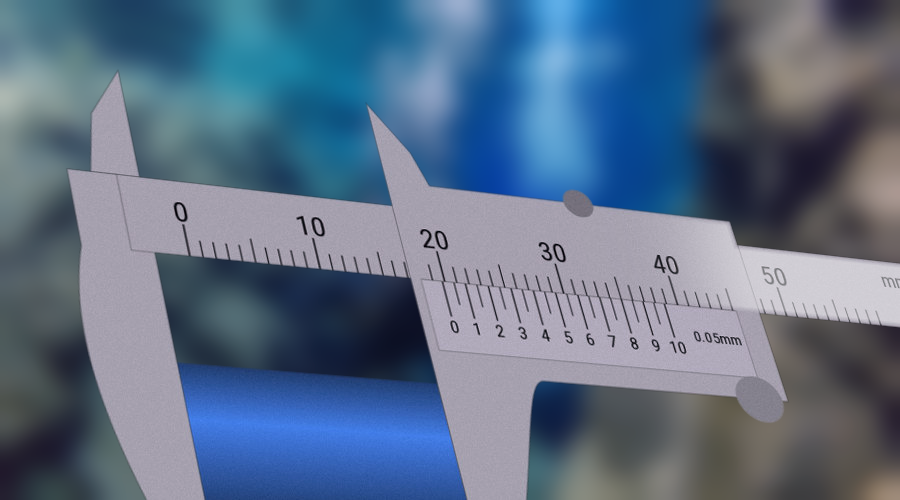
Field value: {"value": 19.8, "unit": "mm"}
